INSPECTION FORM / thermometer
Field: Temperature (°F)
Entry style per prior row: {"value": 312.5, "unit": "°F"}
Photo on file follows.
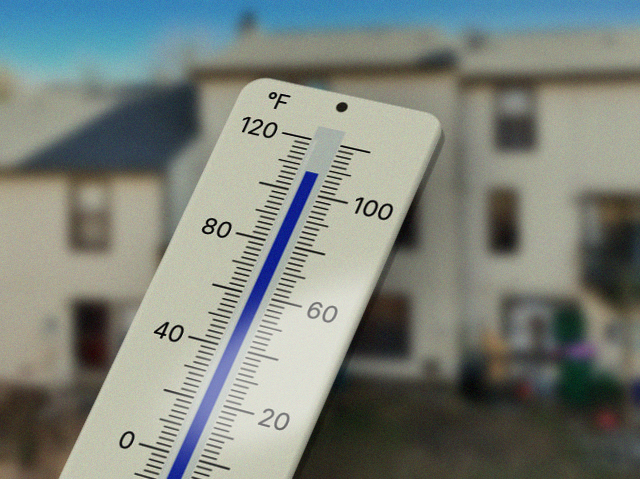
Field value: {"value": 108, "unit": "°F"}
